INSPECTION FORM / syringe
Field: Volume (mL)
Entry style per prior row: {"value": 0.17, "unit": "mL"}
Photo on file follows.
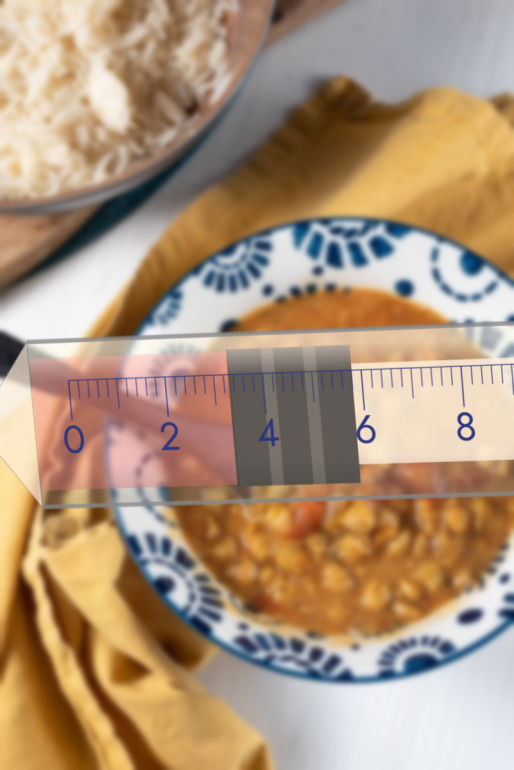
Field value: {"value": 3.3, "unit": "mL"}
